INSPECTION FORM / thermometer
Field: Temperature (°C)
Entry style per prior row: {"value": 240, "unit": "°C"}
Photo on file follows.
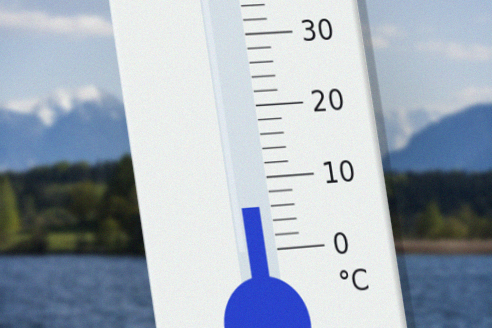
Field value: {"value": 6, "unit": "°C"}
